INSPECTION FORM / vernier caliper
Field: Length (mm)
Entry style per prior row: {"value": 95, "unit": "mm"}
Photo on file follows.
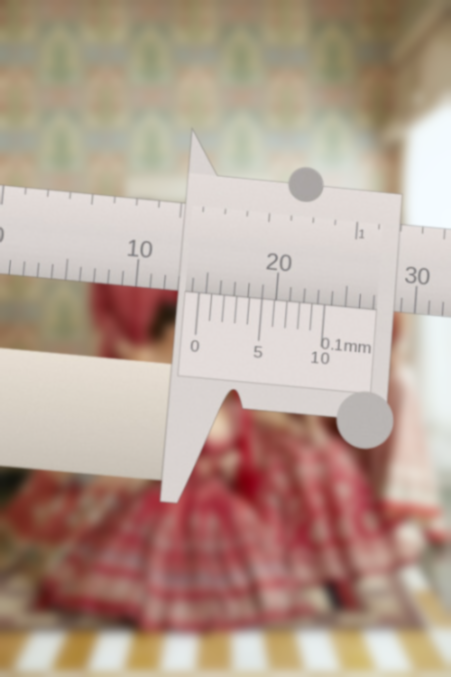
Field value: {"value": 14.5, "unit": "mm"}
